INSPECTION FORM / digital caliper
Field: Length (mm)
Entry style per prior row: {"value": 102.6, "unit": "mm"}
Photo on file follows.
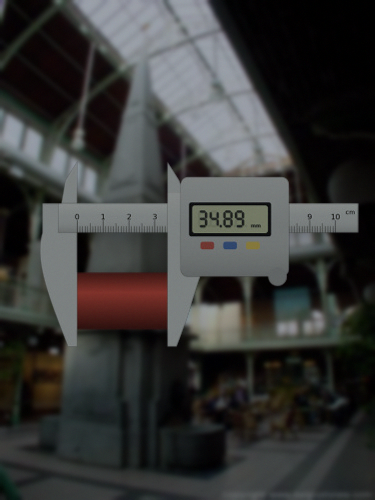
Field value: {"value": 34.89, "unit": "mm"}
